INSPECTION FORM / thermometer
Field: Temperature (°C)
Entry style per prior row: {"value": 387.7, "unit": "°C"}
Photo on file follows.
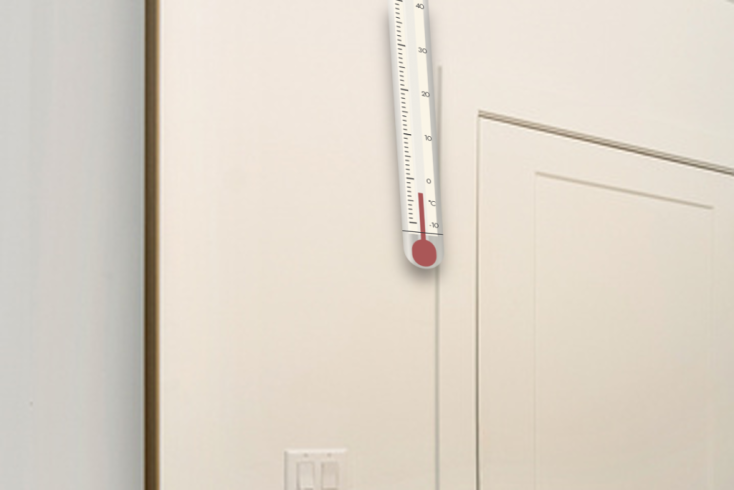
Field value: {"value": -3, "unit": "°C"}
